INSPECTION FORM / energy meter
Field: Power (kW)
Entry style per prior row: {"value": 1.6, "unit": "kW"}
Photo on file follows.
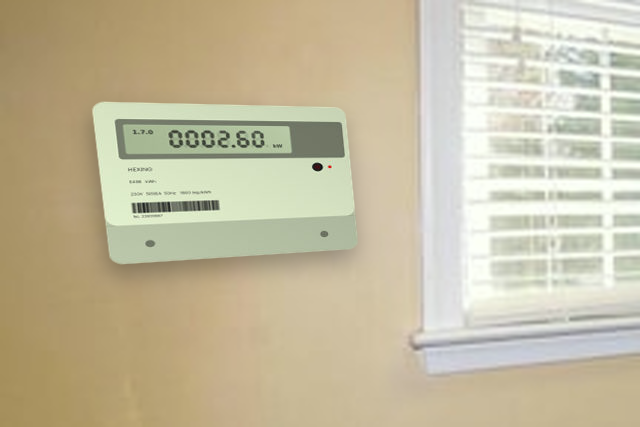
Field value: {"value": 2.60, "unit": "kW"}
